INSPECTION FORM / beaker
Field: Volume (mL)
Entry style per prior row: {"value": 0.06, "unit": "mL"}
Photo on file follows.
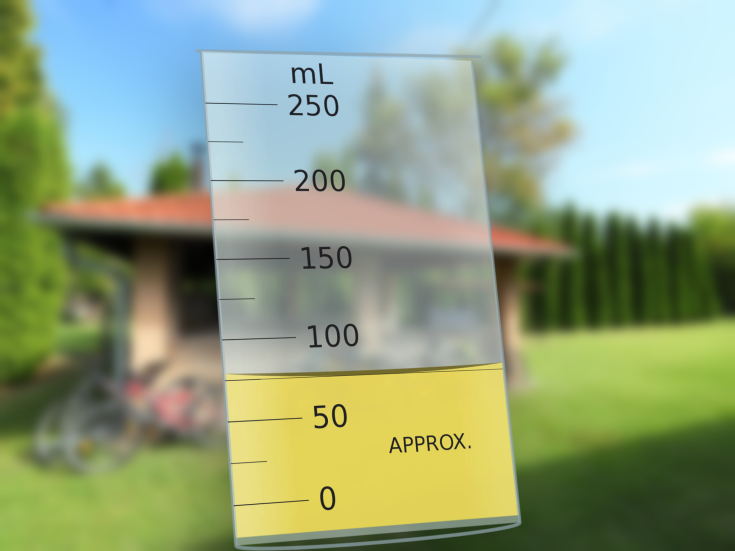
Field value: {"value": 75, "unit": "mL"}
